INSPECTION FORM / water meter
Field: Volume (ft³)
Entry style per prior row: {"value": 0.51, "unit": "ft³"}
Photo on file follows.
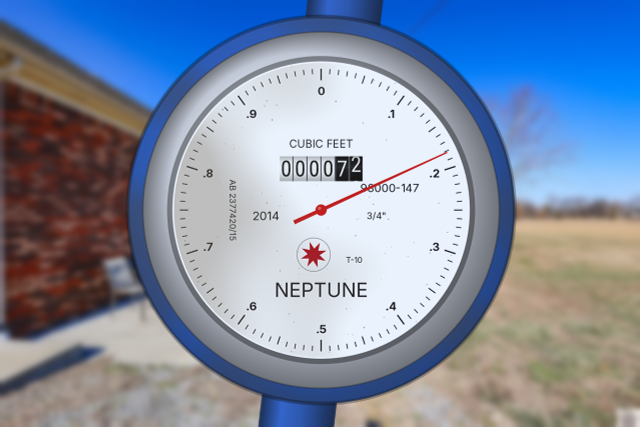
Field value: {"value": 72.18, "unit": "ft³"}
